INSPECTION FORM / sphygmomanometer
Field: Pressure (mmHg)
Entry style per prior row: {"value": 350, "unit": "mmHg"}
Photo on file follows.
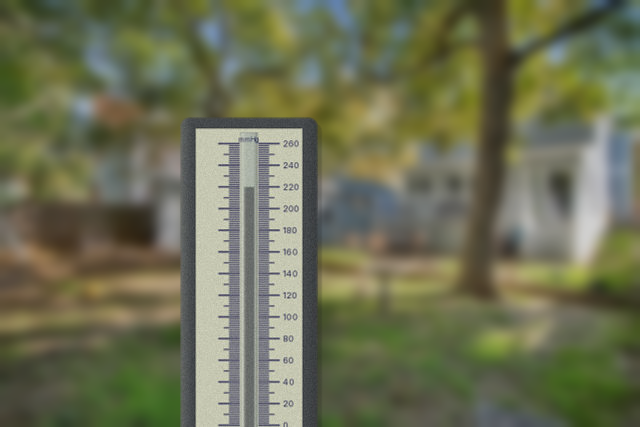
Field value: {"value": 220, "unit": "mmHg"}
